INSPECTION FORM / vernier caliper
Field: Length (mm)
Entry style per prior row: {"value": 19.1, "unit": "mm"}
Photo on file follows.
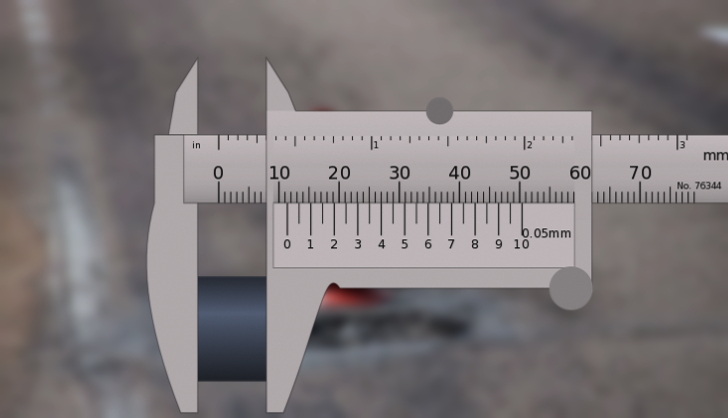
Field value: {"value": 11.4, "unit": "mm"}
